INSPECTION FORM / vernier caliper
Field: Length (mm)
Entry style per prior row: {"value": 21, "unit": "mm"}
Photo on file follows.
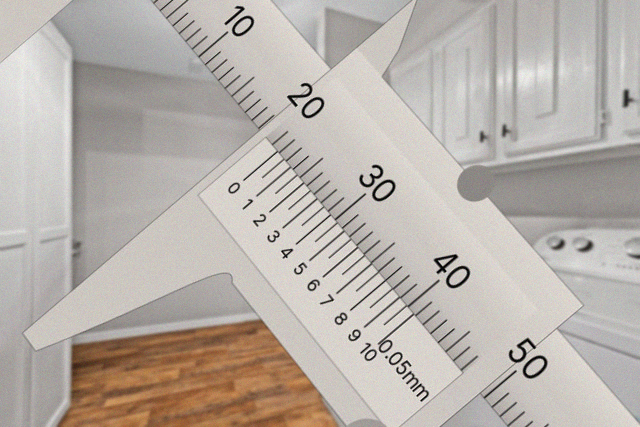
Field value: {"value": 21.8, "unit": "mm"}
